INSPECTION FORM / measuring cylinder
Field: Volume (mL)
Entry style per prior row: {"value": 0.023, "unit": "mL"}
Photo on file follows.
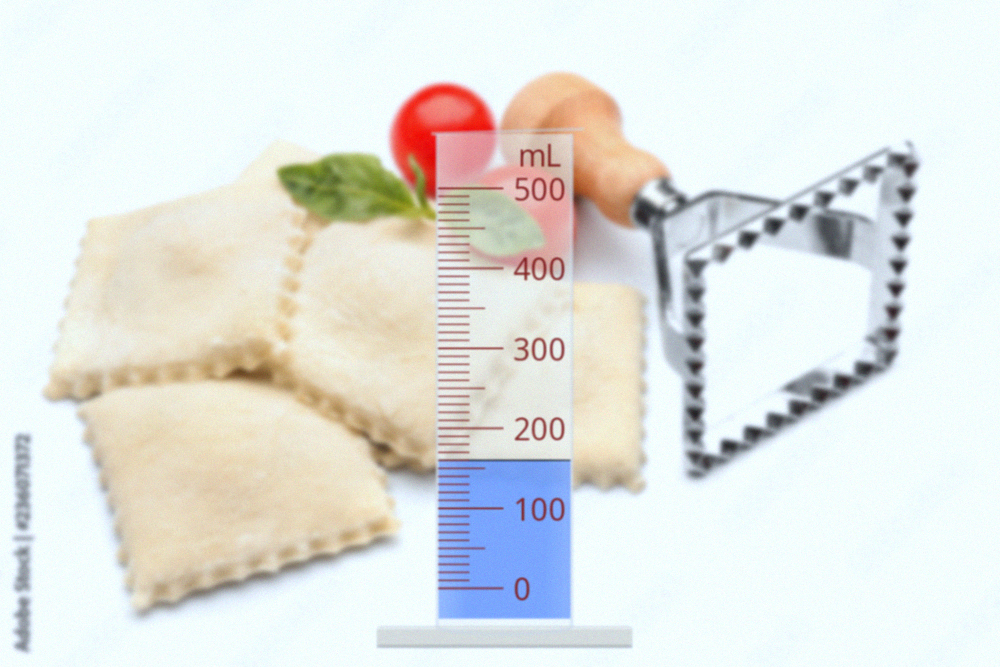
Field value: {"value": 160, "unit": "mL"}
